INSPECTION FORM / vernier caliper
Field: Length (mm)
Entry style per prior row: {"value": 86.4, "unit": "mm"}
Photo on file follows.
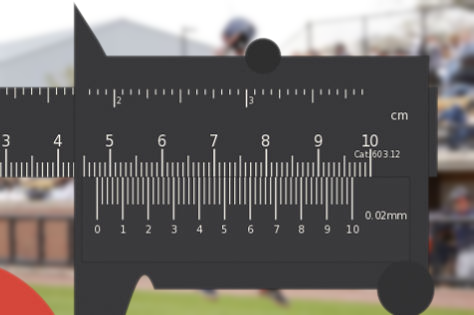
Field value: {"value": 47.5, "unit": "mm"}
